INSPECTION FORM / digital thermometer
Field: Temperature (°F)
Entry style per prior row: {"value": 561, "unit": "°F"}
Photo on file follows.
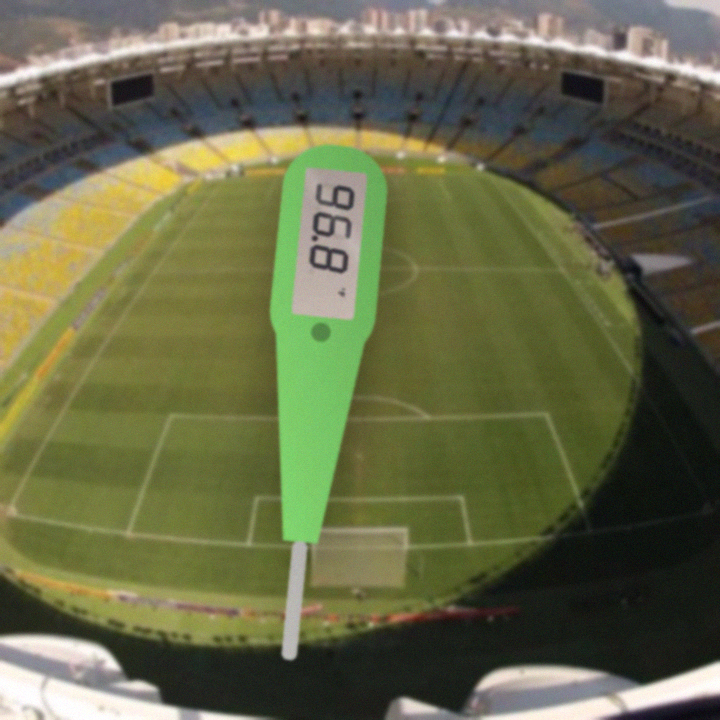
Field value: {"value": 96.8, "unit": "°F"}
